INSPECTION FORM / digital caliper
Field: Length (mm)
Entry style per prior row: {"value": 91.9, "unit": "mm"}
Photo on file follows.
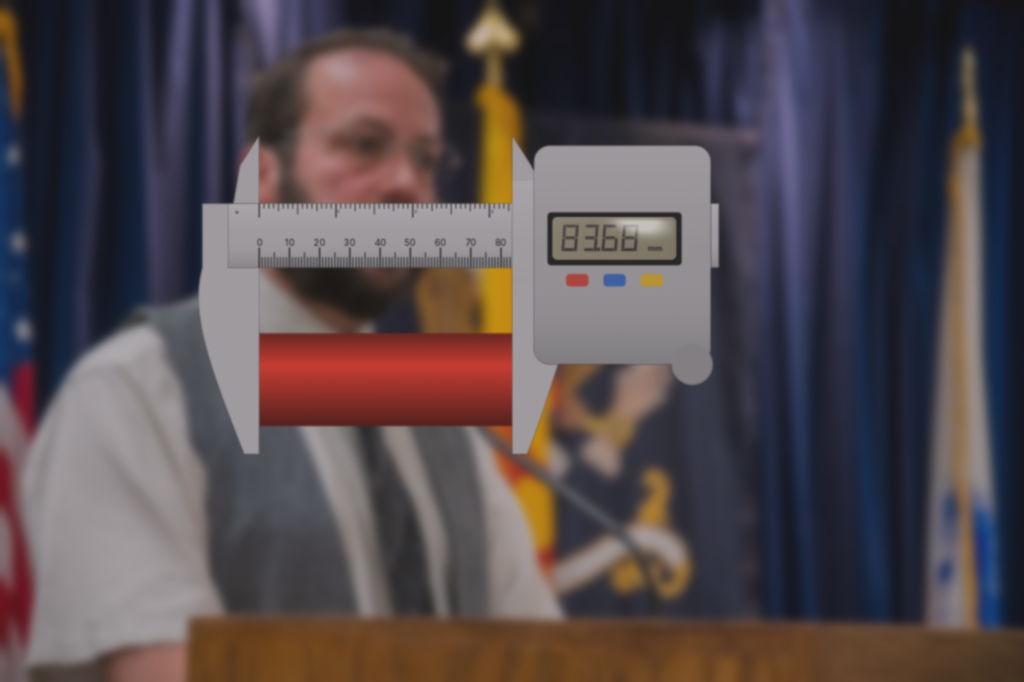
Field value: {"value": 83.68, "unit": "mm"}
